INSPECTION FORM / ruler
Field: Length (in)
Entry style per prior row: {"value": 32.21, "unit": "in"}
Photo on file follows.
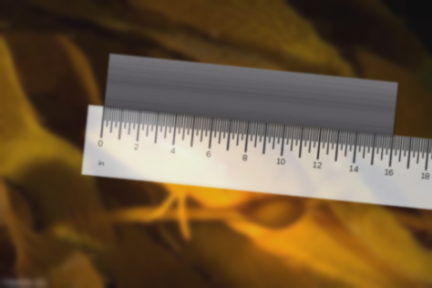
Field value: {"value": 16, "unit": "in"}
